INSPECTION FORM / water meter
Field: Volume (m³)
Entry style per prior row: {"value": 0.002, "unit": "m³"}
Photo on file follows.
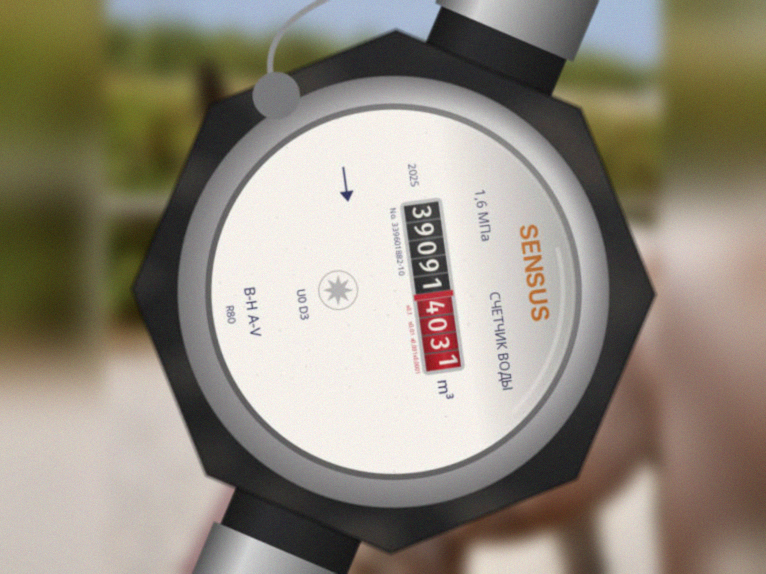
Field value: {"value": 39091.4031, "unit": "m³"}
